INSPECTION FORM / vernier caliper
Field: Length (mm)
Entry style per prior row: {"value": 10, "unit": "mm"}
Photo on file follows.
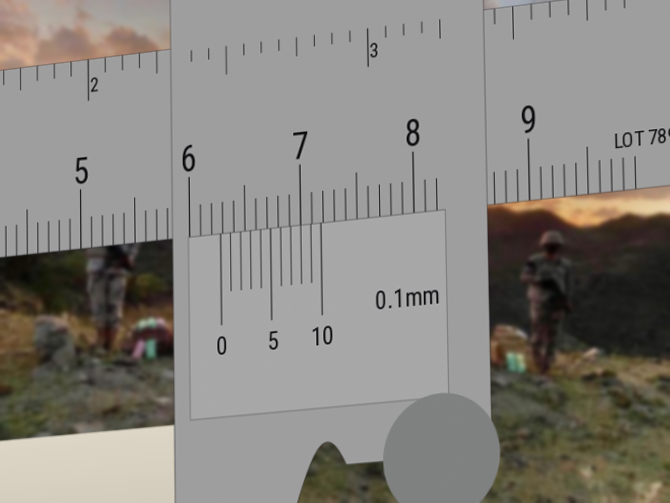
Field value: {"value": 62.8, "unit": "mm"}
